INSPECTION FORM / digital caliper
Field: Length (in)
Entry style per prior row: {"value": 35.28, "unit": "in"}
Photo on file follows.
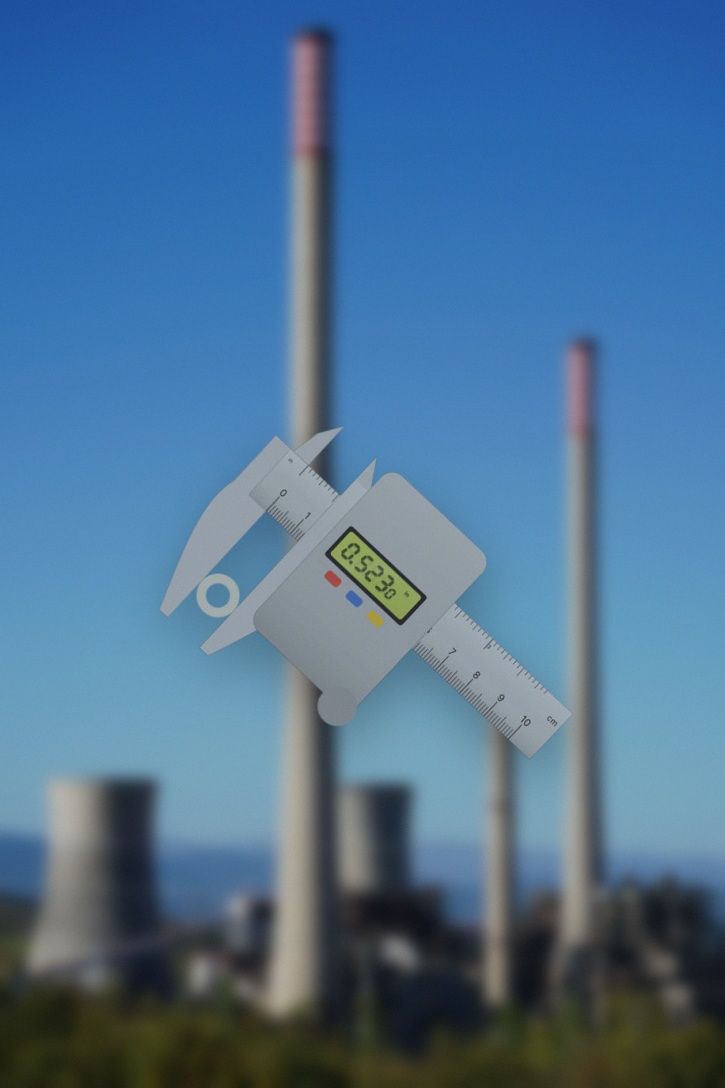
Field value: {"value": 0.5230, "unit": "in"}
